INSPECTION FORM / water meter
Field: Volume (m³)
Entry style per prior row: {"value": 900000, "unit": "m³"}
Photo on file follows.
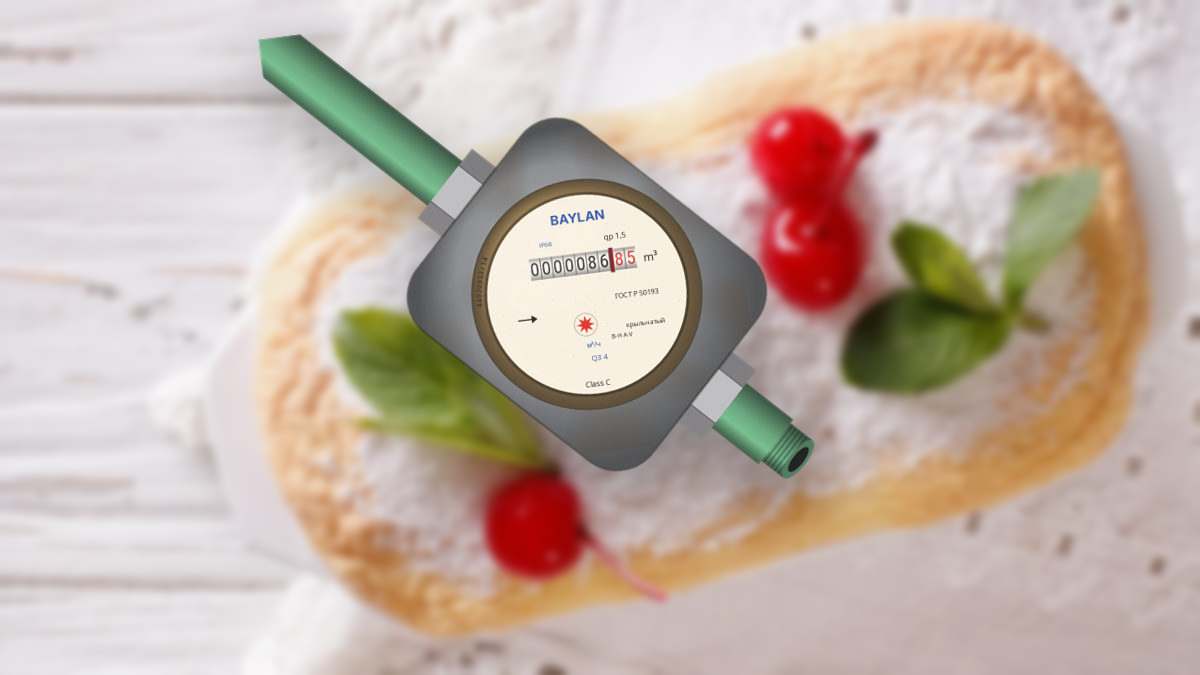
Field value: {"value": 86.85, "unit": "m³"}
